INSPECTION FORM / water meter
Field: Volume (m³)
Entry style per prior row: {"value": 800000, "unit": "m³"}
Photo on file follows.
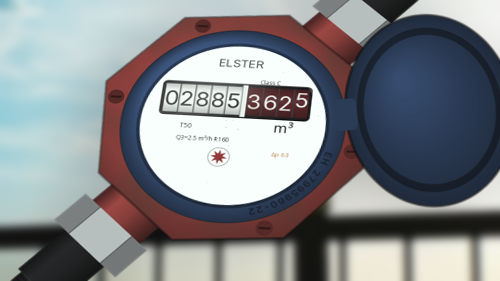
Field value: {"value": 2885.3625, "unit": "m³"}
